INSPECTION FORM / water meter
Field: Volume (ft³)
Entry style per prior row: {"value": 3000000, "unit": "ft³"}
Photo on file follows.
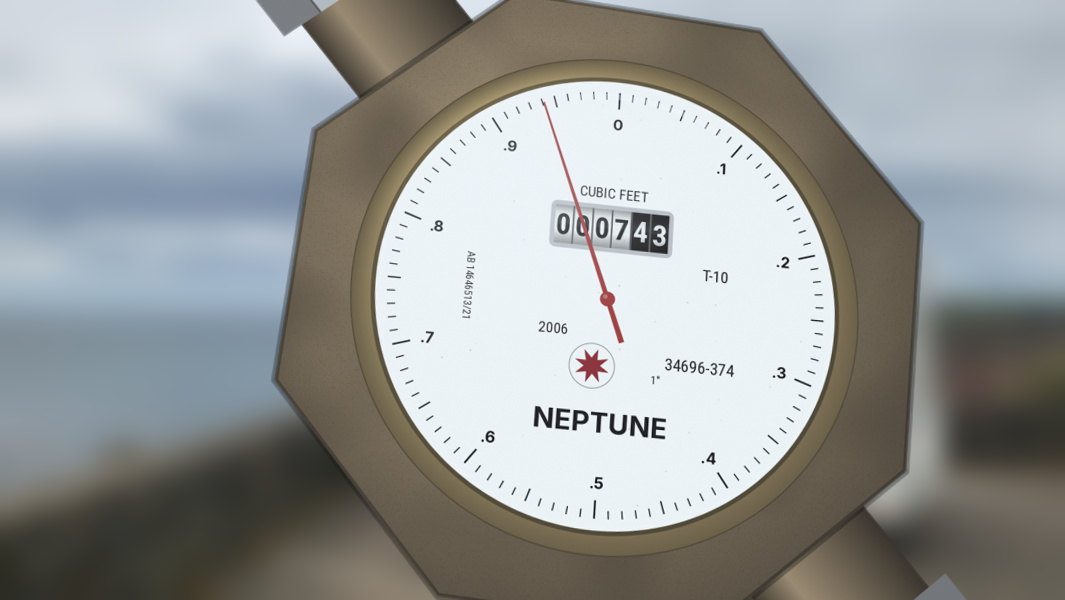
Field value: {"value": 742.94, "unit": "ft³"}
